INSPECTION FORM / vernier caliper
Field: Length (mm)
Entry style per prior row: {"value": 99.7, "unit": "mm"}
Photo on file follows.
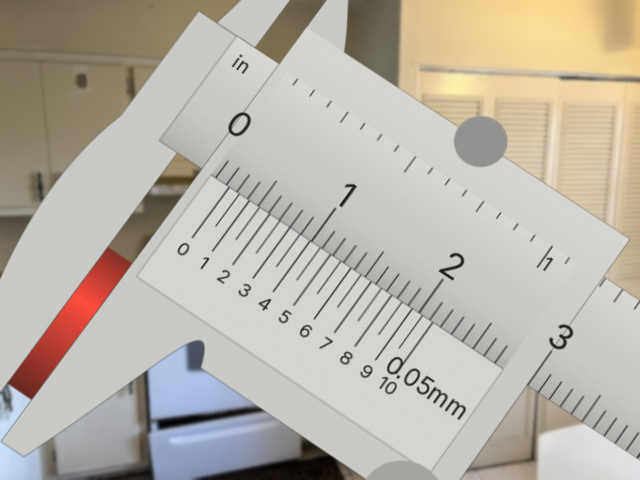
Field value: {"value": 2.3, "unit": "mm"}
